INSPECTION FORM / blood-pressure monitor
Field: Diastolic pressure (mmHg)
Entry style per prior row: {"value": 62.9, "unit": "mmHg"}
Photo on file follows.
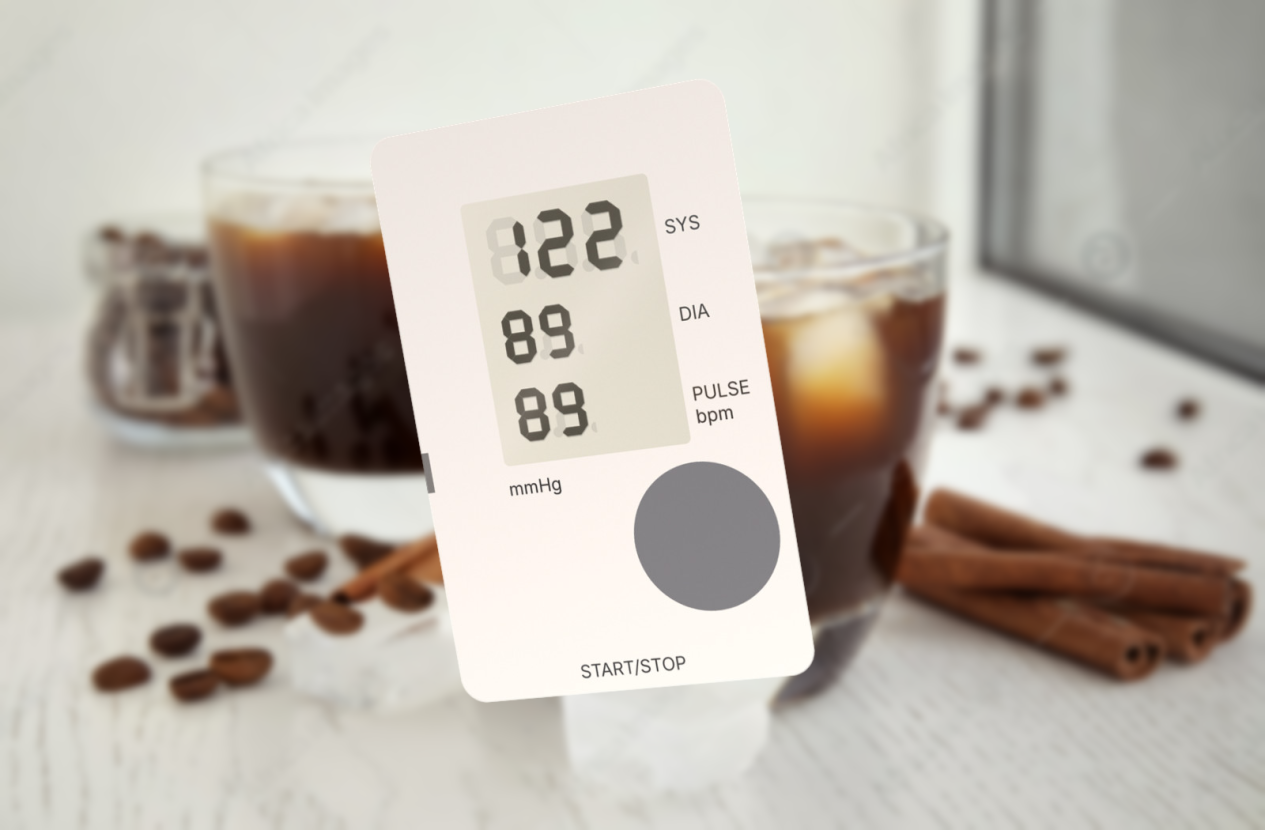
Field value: {"value": 89, "unit": "mmHg"}
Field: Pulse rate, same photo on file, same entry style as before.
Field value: {"value": 89, "unit": "bpm"}
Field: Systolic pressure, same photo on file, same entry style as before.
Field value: {"value": 122, "unit": "mmHg"}
